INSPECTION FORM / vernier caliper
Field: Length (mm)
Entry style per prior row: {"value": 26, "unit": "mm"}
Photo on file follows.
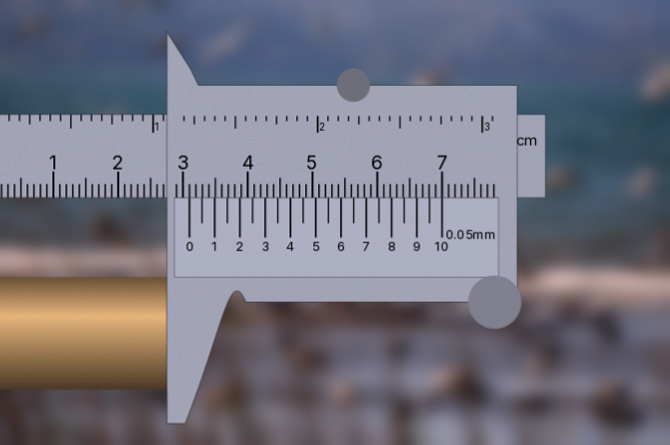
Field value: {"value": 31.0, "unit": "mm"}
